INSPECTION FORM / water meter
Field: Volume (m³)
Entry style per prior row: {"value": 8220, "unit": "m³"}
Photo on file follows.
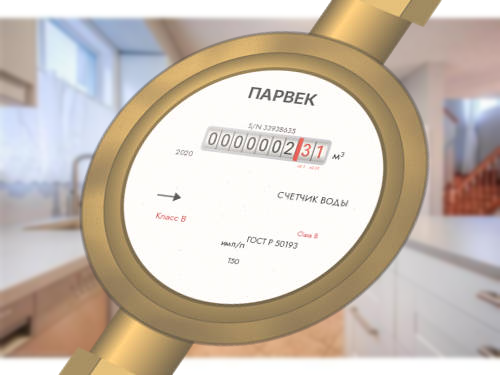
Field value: {"value": 2.31, "unit": "m³"}
